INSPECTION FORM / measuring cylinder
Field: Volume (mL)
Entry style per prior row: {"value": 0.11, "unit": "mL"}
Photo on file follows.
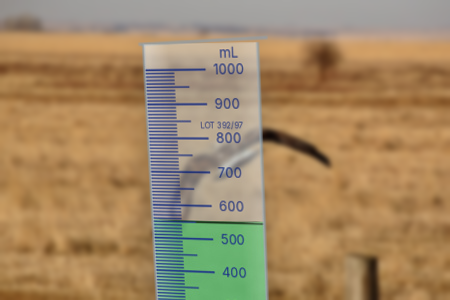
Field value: {"value": 550, "unit": "mL"}
